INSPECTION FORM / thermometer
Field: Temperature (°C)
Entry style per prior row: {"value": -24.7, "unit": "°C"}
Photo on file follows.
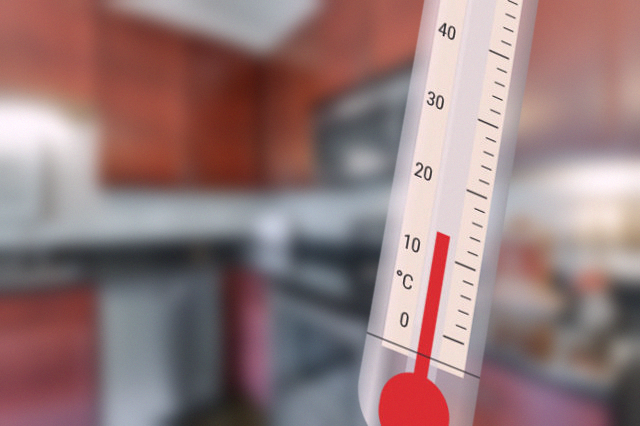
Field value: {"value": 13, "unit": "°C"}
